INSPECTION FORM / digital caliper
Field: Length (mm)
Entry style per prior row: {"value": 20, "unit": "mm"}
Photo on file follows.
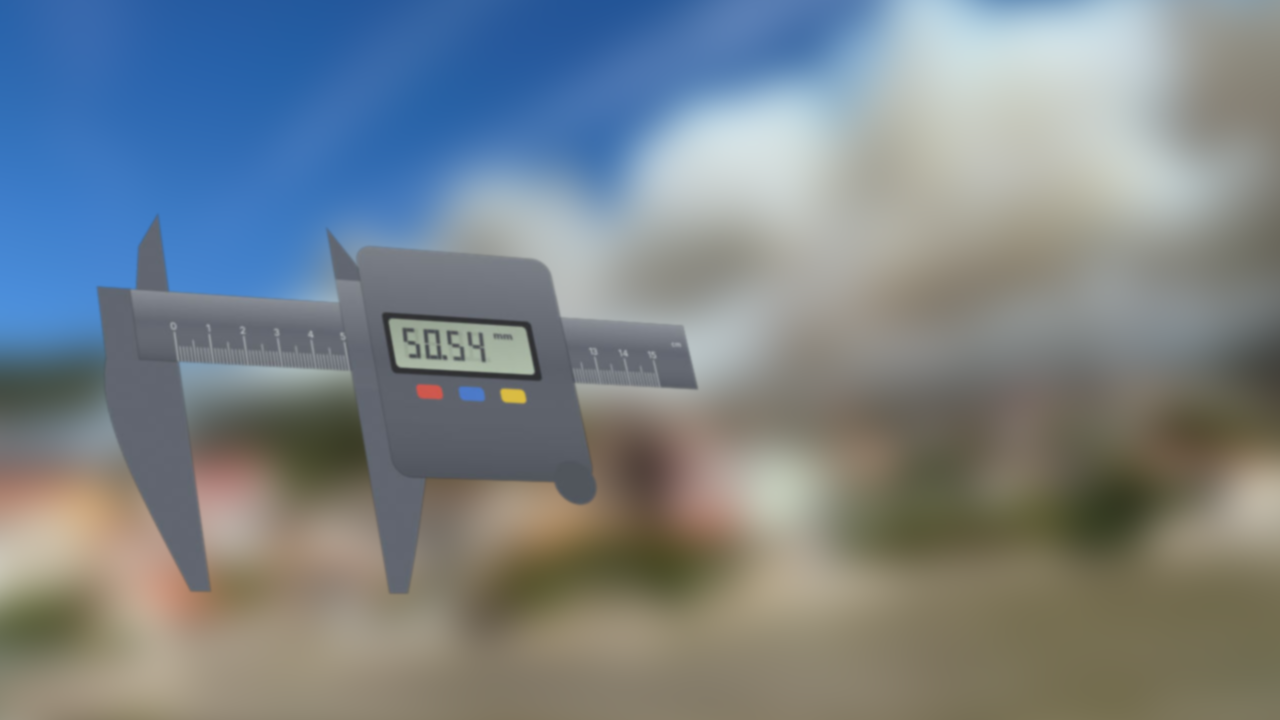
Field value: {"value": 50.54, "unit": "mm"}
